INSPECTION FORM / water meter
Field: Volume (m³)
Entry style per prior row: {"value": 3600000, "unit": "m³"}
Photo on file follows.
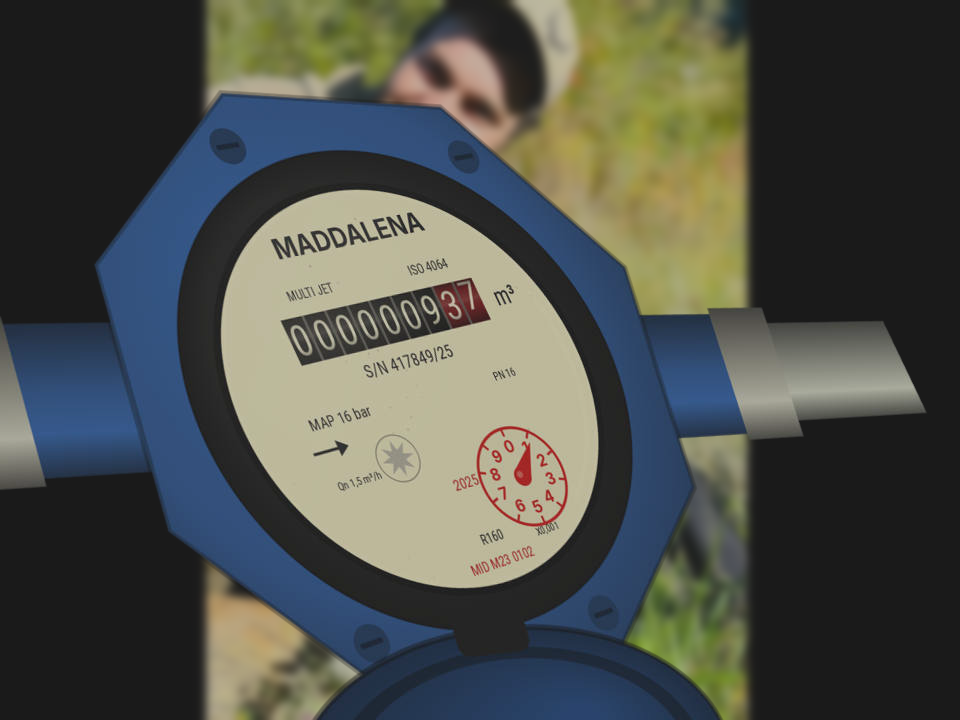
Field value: {"value": 9.371, "unit": "m³"}
